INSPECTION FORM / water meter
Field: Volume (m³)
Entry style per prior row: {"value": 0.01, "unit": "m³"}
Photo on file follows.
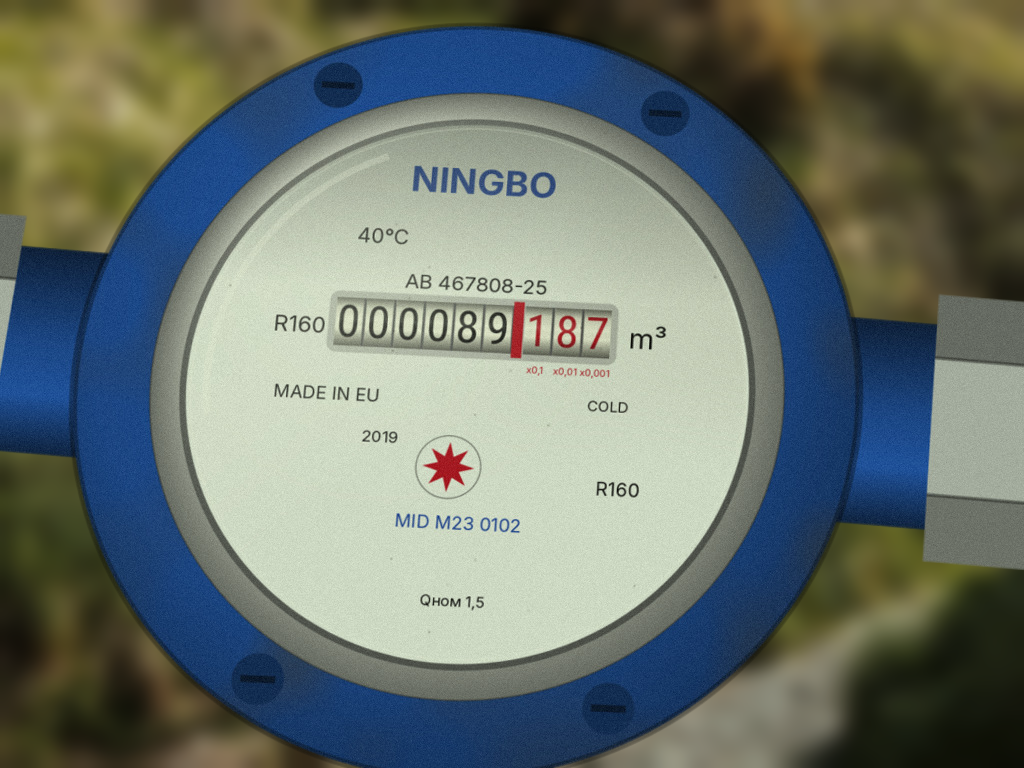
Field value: {"value": 89.187, "unit": "m³"}
